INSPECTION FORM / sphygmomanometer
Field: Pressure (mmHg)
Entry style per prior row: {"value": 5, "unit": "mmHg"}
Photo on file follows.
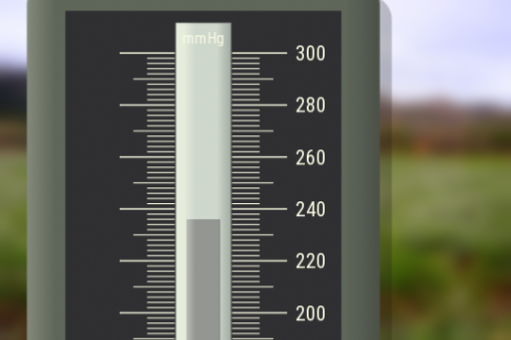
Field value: {"value": 236, "unit": "mmHg"}
